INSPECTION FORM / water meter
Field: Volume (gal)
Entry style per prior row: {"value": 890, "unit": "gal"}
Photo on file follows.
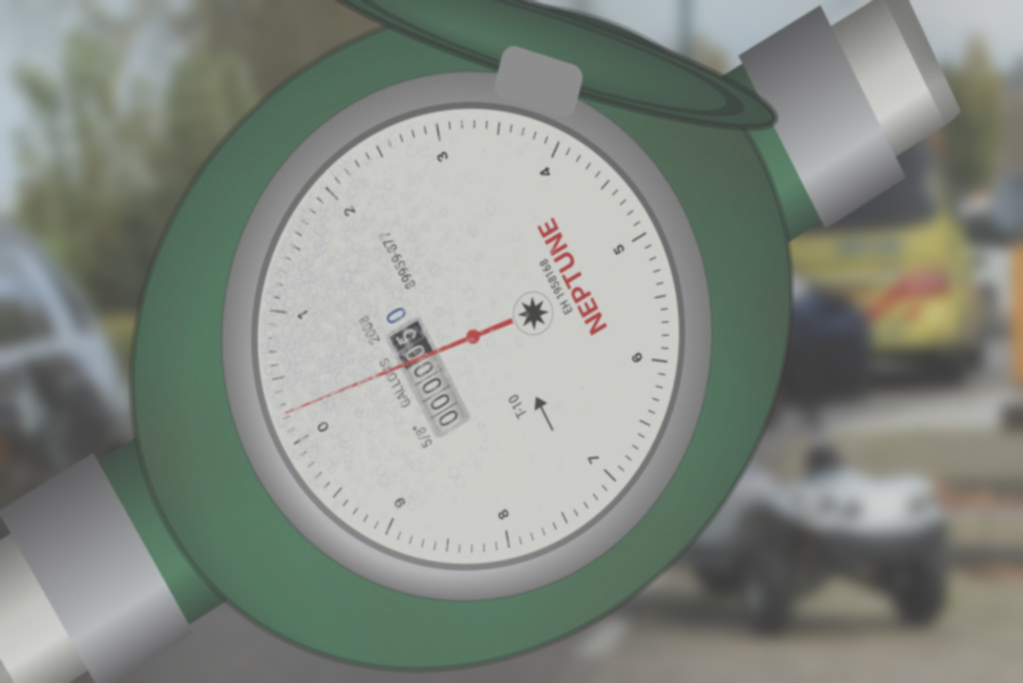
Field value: {"value": 50.2, "unit": "gal"}
